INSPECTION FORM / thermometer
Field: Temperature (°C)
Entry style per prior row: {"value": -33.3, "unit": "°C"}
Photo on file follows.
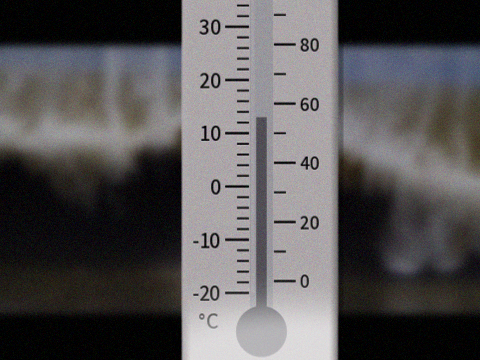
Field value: {"value": 13, "unit": "°C"}
